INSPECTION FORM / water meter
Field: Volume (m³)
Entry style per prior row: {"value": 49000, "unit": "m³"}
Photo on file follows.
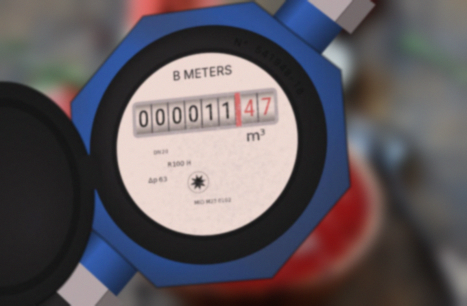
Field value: {"value": 11.47, "unit": "m³"}
